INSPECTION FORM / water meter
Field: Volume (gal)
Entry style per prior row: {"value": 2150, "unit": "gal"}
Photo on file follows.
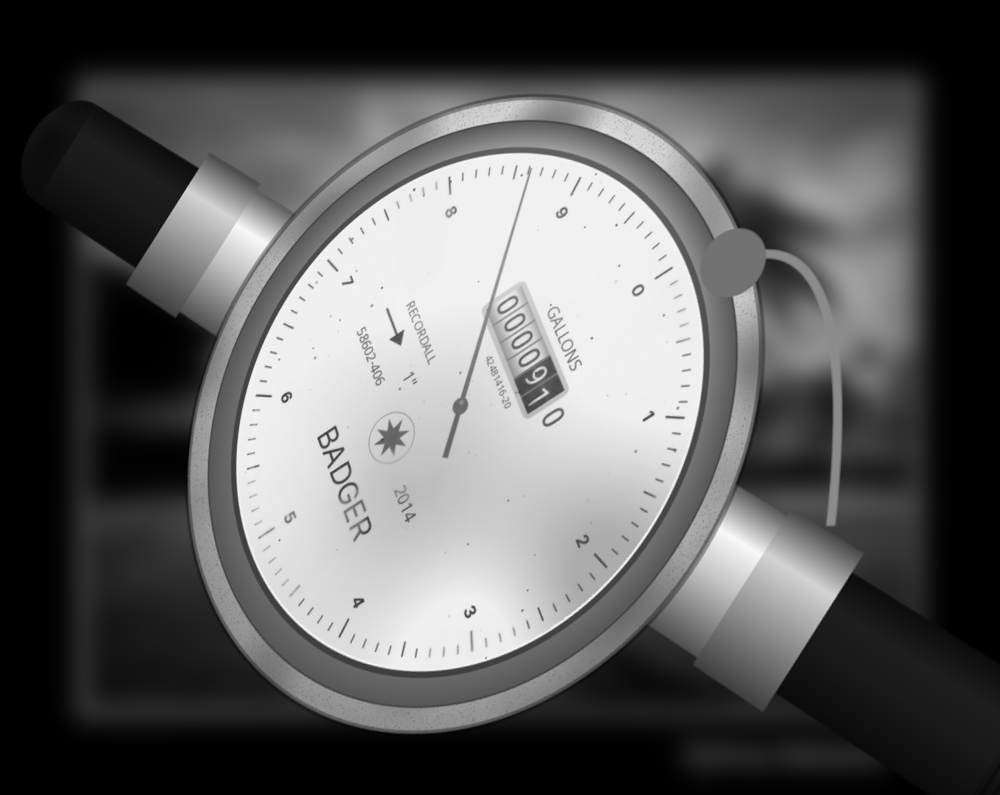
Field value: {"value": 908.6, "unit": "gal"}
